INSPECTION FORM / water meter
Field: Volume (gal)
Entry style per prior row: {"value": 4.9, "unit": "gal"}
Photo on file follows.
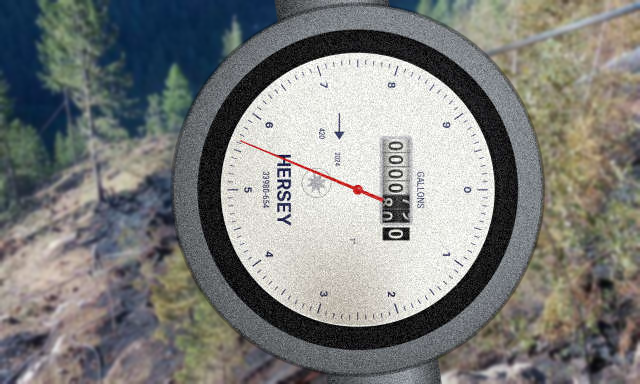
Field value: {"value": 795.6, "unit": "gal"}
